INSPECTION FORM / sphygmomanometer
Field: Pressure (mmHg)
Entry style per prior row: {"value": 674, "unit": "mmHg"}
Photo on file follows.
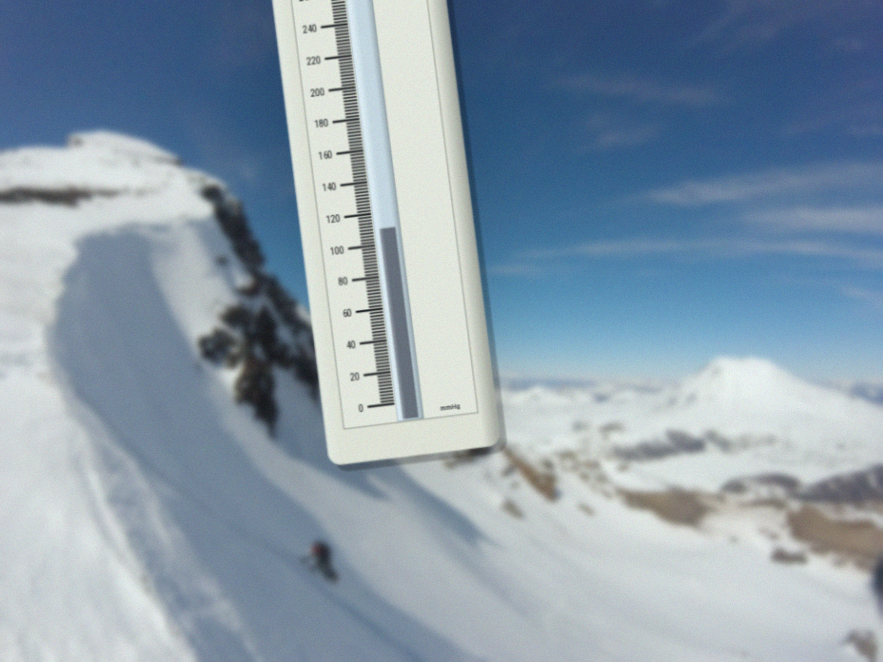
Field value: {"value": 110, "unit": "mmHg"}
